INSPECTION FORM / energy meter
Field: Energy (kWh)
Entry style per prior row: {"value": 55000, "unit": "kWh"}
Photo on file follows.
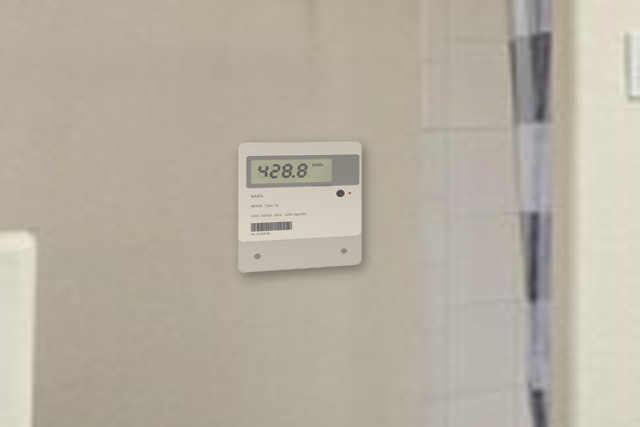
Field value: {"value": 428.8, "unit": "kWh"}
